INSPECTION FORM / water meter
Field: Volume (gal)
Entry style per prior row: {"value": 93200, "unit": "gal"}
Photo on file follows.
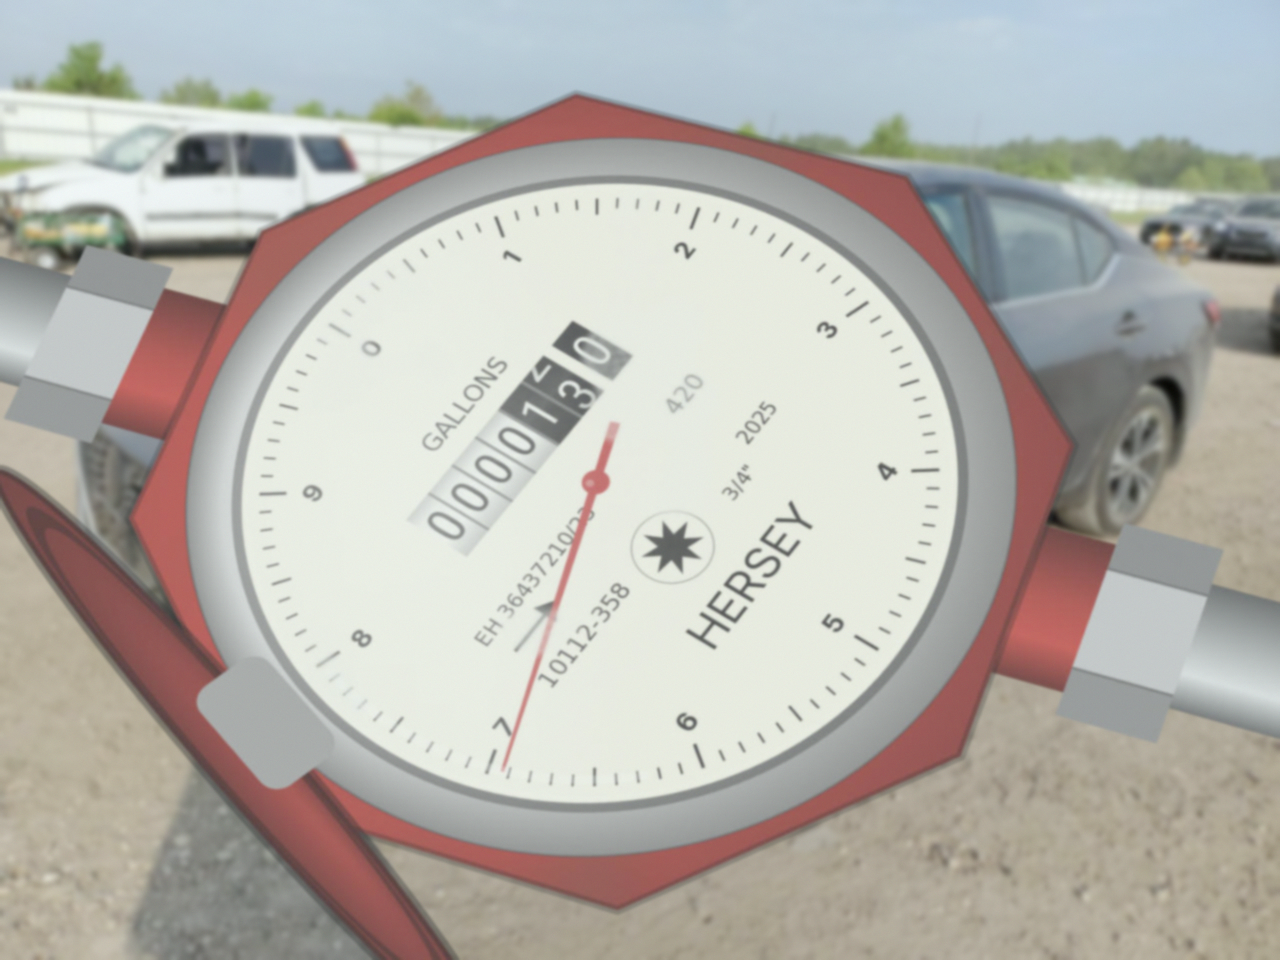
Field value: {"value": 126.9, "unit": "gal"}
